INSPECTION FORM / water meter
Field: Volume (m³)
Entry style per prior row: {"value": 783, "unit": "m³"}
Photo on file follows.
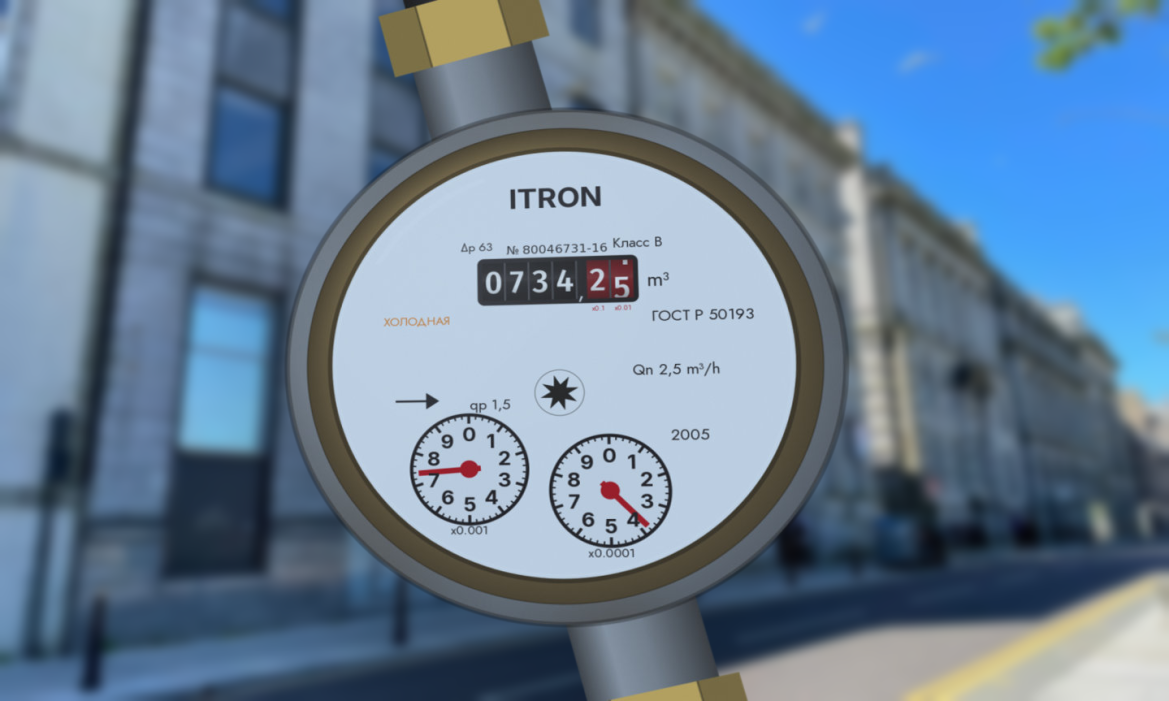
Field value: {"value": 734.2473, "unit": "m³"}
